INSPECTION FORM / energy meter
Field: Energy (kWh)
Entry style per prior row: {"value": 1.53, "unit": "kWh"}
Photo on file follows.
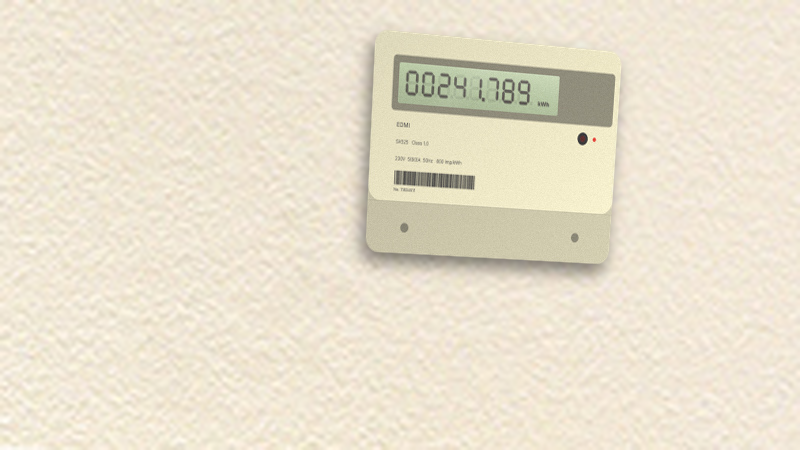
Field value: {"value": 241.789, "unit": "kWh"}
